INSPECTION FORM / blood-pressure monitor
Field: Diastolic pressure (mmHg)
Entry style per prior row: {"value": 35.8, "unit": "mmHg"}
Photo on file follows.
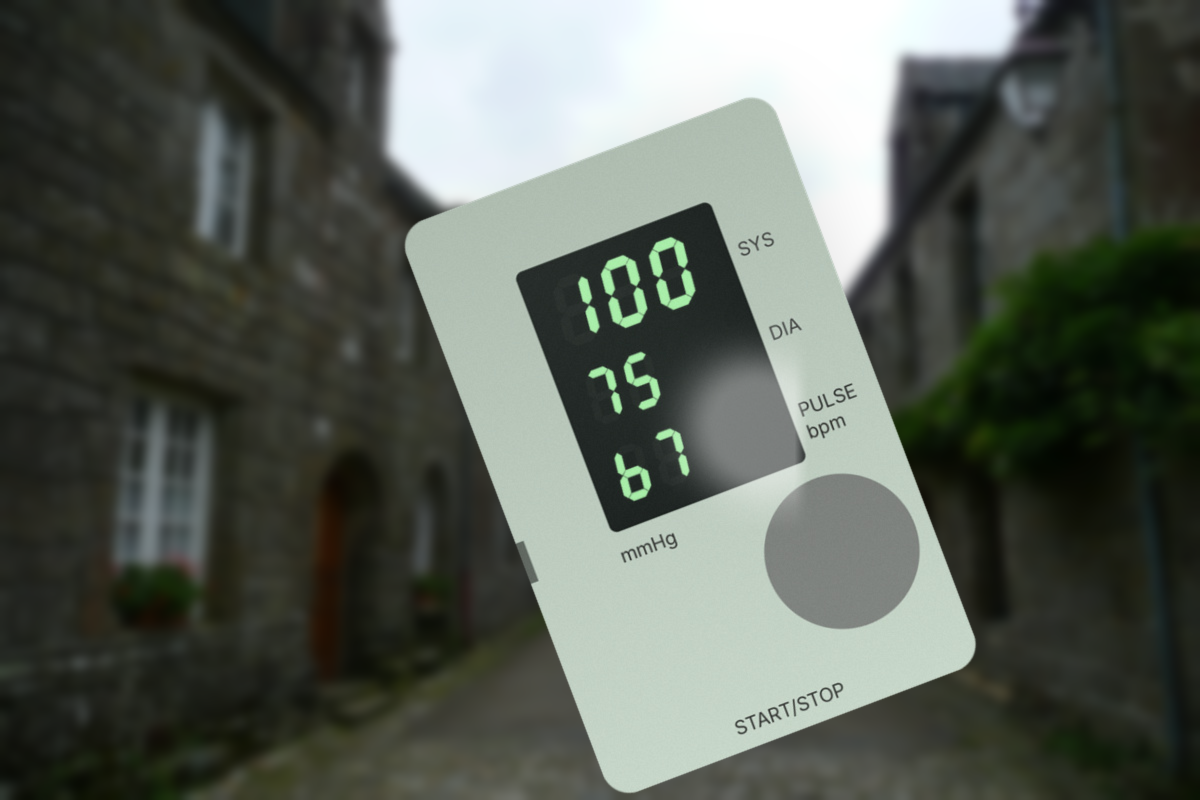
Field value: {"value": 75, "unit": "mmHg"}
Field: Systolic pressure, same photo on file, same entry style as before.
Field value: {"value": 100, "unit": "mmHg"}
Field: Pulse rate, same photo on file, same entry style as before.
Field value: {"value": 67, "unit": "bpm"}
